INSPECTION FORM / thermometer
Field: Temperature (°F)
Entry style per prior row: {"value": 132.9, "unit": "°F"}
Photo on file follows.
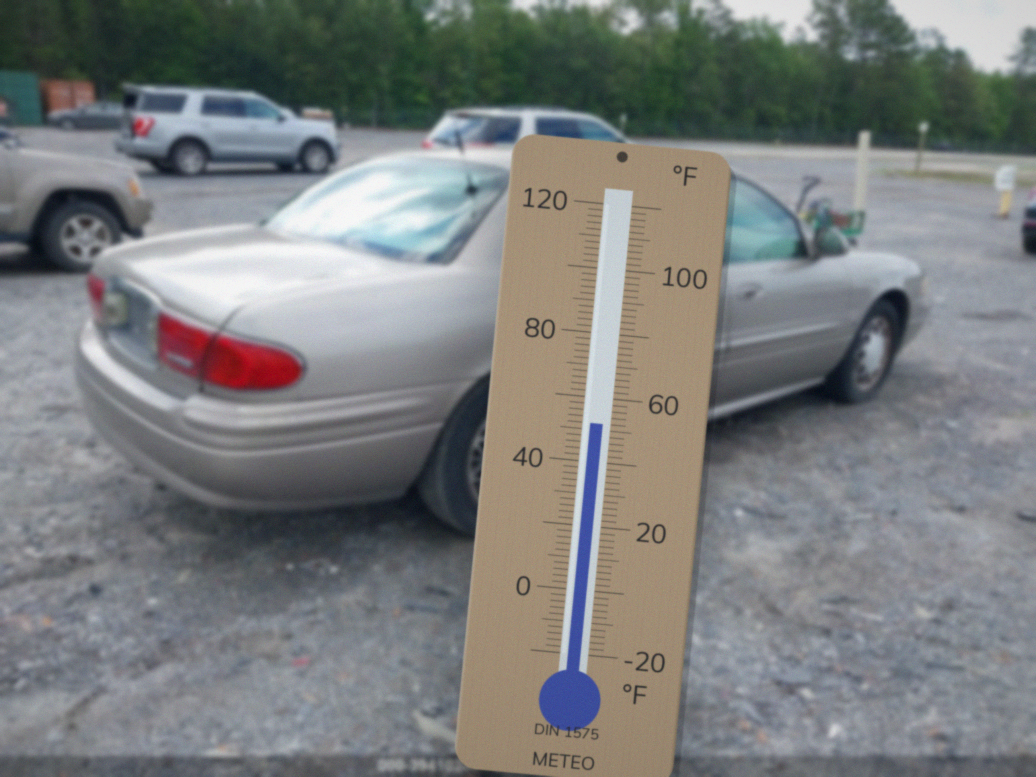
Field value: {"value": 52, "unit": "°F"}
